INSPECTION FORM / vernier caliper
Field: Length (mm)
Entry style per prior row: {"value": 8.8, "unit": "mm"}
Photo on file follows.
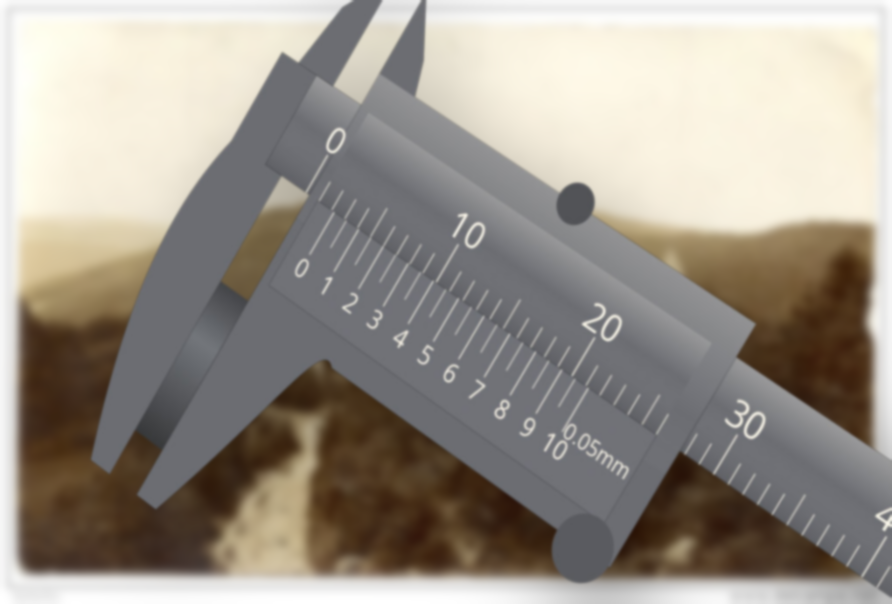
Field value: {"value": 2.2, "unit": "mm"}
